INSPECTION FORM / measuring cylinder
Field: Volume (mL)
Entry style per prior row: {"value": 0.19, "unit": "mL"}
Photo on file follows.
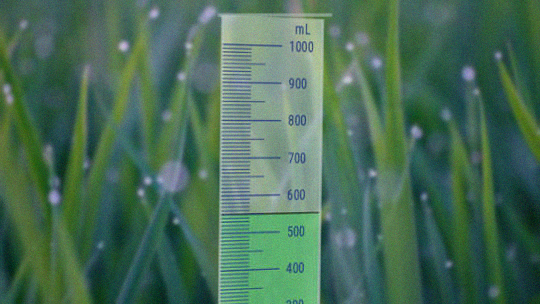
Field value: {"value": 550, "unit": "mL"}
